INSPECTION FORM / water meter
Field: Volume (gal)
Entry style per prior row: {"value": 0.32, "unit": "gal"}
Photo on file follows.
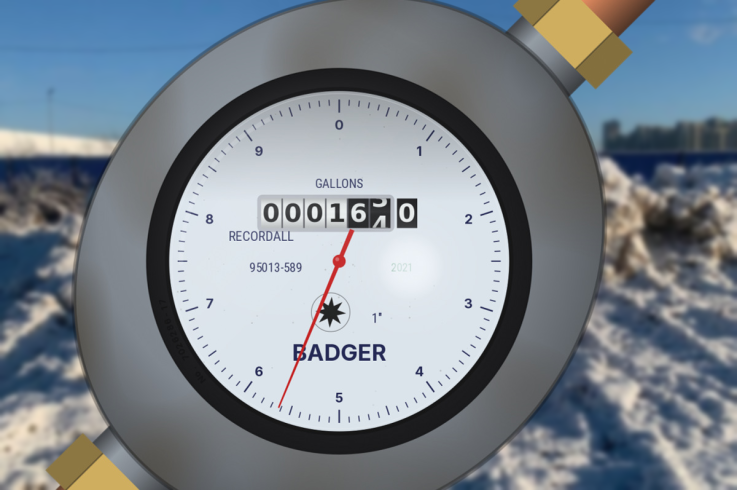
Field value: {"value": 1635.6, "unit": "gal"}
